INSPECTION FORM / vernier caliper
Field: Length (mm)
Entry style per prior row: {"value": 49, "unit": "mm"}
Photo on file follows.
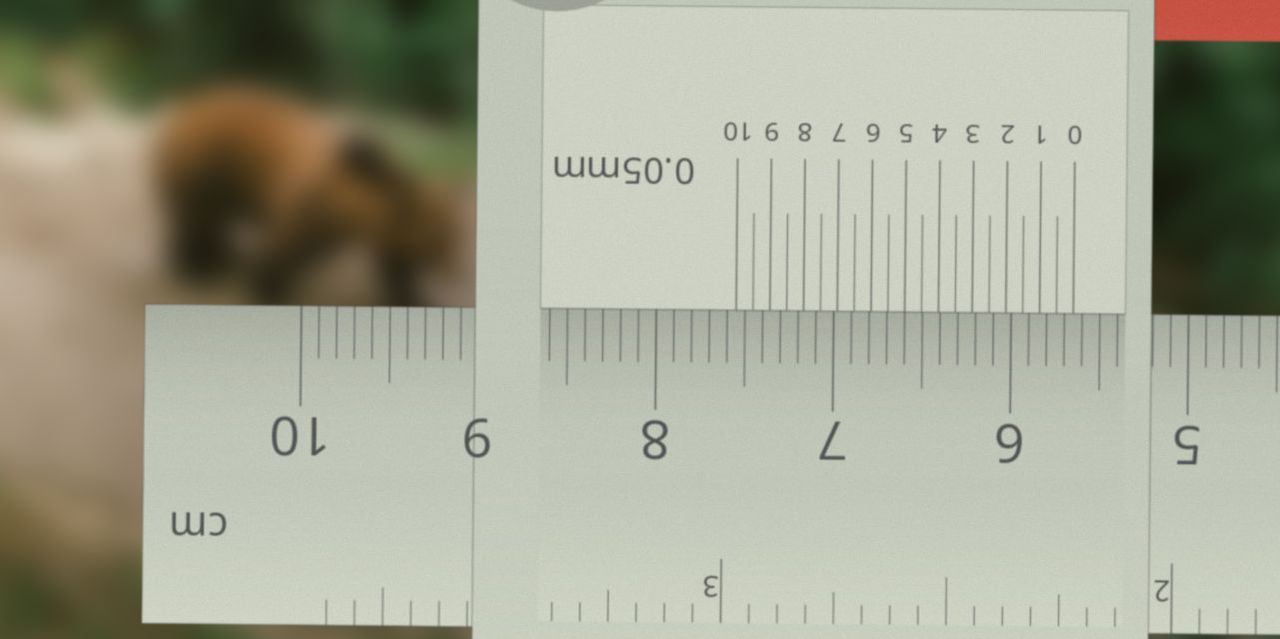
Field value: {"value": 56.5, "unit": "mm"}
